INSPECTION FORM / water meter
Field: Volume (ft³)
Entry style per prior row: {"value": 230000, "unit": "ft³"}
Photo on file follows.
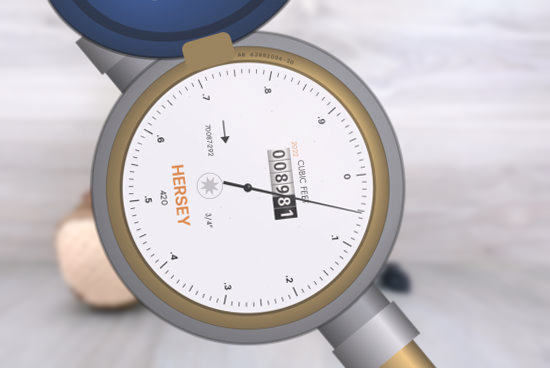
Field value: {"value": 8981.05, "unit": "ft³"}
